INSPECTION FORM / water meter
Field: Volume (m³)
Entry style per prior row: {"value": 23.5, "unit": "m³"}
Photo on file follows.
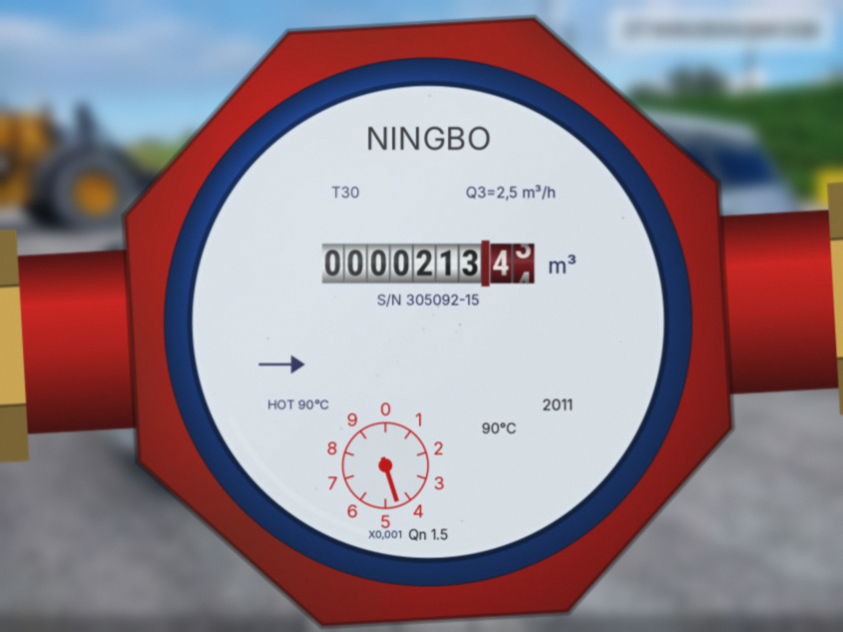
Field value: {"value": 213.434, "unit": "m³"}
